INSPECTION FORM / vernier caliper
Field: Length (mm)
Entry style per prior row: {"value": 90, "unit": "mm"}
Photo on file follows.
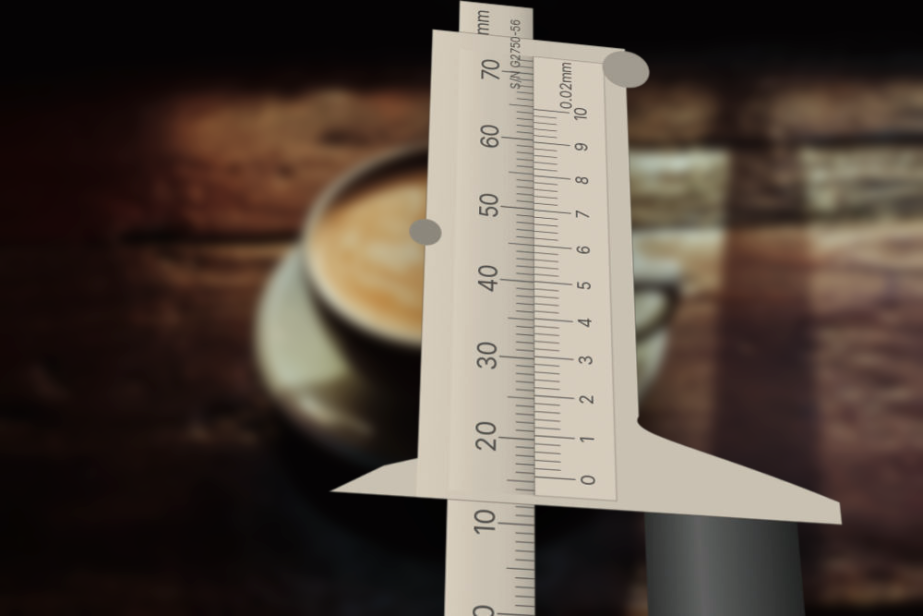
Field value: {"value": 15.6, "unit": "mm"}
